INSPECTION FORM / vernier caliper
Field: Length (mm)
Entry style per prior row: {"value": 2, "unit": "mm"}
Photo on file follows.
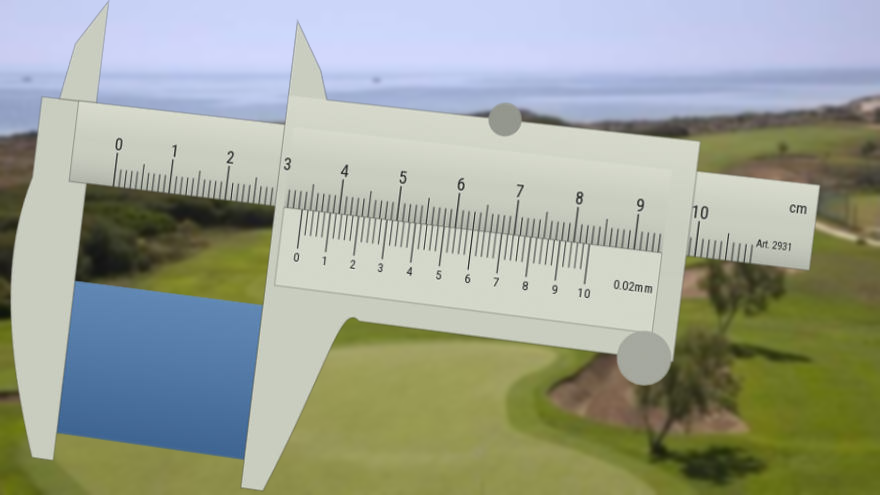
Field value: {"value": 33.6, "unit": "mm"}
